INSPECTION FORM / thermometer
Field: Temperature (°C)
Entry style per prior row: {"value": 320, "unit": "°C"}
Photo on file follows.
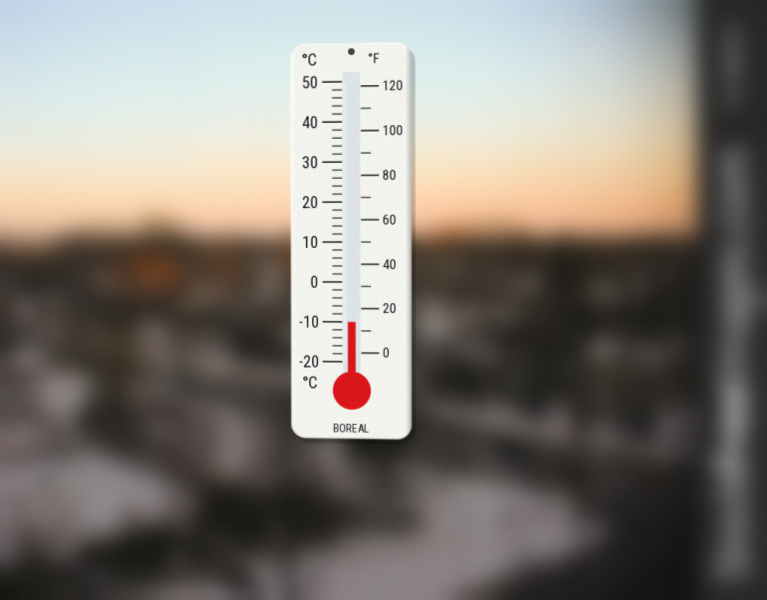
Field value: {"value": -10, "unit": "°C"}
